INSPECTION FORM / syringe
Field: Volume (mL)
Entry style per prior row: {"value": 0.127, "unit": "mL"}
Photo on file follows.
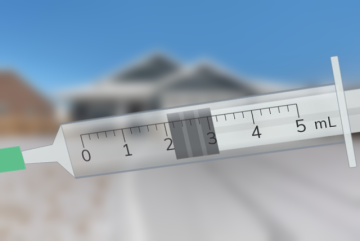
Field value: {"value": 2.1, "unit": "mL"}
